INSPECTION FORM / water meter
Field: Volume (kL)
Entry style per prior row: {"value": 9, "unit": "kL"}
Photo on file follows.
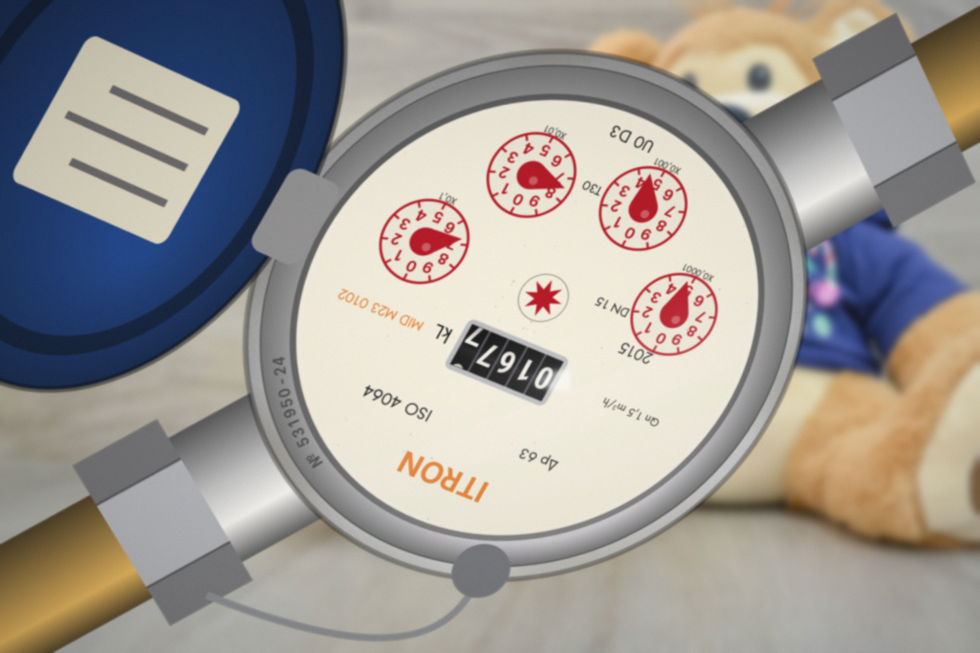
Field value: {"value": 1676.6744, "unit": "kL"}
